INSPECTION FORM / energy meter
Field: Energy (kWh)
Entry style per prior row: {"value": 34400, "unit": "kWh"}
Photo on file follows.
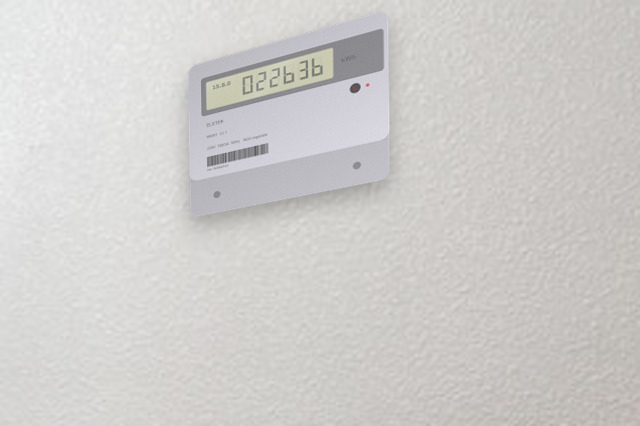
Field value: {"value": 22636, "unit": "kWh"}
